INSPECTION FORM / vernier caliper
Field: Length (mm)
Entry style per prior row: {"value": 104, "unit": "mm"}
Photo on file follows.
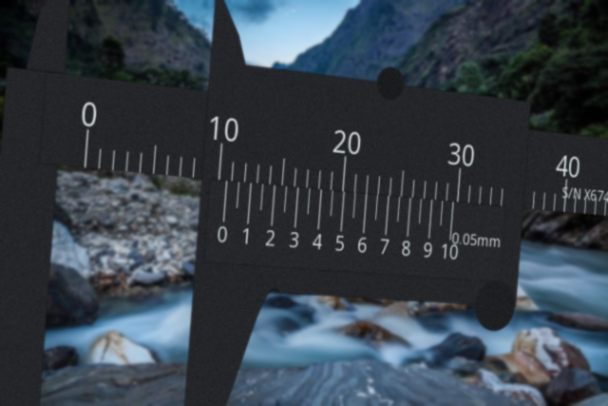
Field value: {"value": 10.6, "unit": "mm"}
